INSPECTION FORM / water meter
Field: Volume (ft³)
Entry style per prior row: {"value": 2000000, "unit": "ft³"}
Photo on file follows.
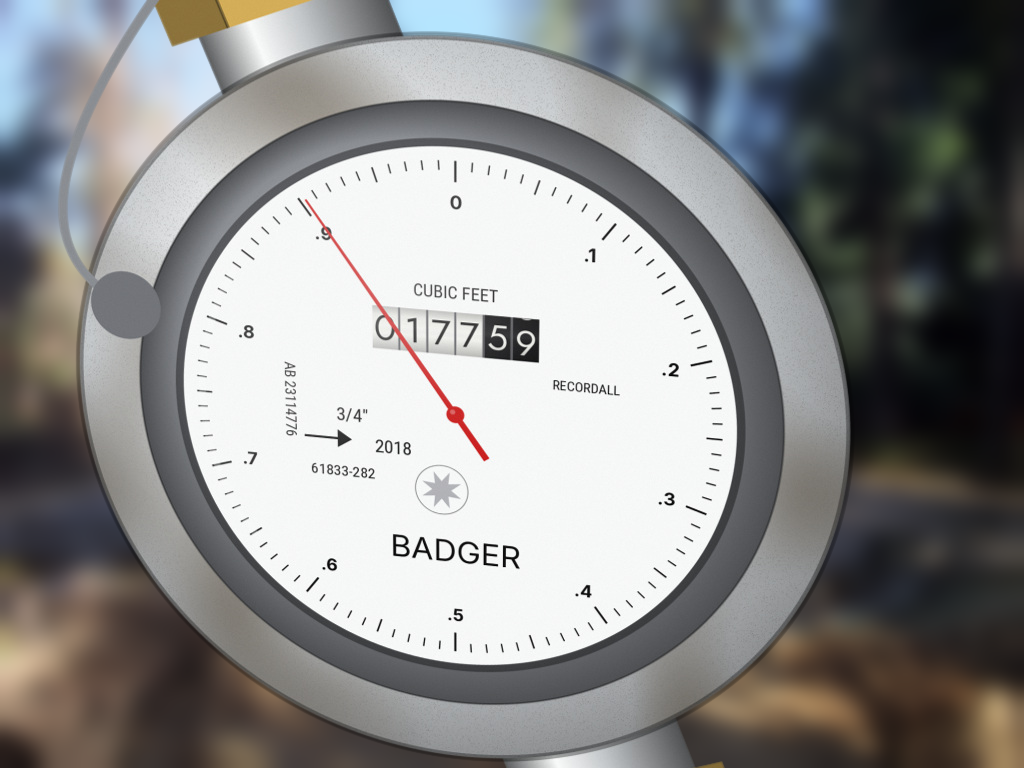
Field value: {"value": 17758.90, "unit": "ft³"}
